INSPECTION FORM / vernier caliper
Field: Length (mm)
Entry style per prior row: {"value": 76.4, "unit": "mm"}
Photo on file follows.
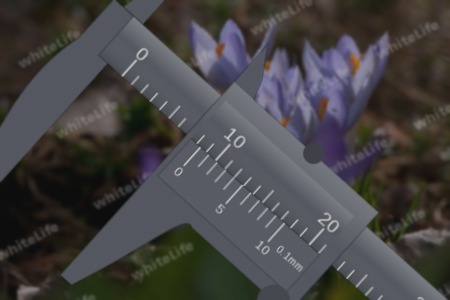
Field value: {"value": 8.4, "unit": "mm"}
